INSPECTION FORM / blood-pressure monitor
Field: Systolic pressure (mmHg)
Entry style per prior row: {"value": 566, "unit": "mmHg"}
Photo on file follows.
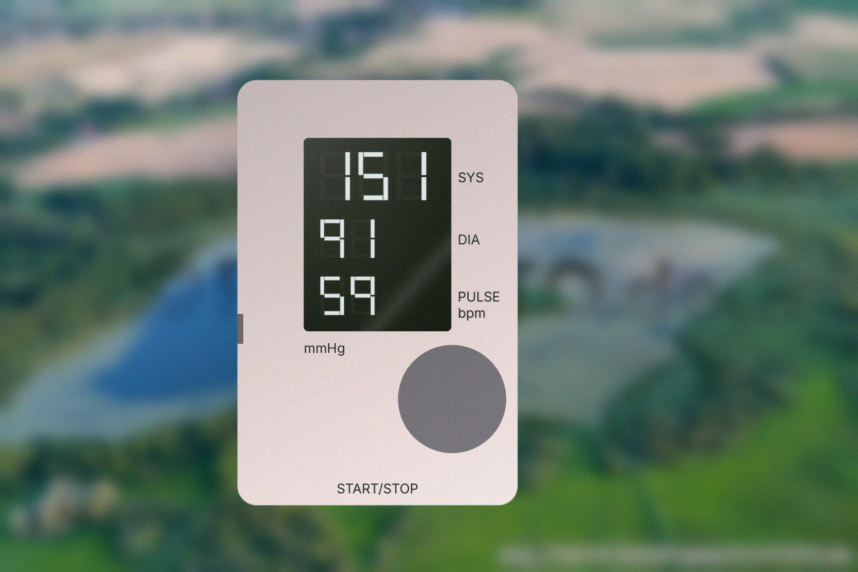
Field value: {"value": 151, "unit": "mmHg"}
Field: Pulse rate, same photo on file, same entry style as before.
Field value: {"value": 59, "unit": "bpm"}
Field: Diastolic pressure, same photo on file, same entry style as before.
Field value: {"value": 91, "unit": "mmHg"}
